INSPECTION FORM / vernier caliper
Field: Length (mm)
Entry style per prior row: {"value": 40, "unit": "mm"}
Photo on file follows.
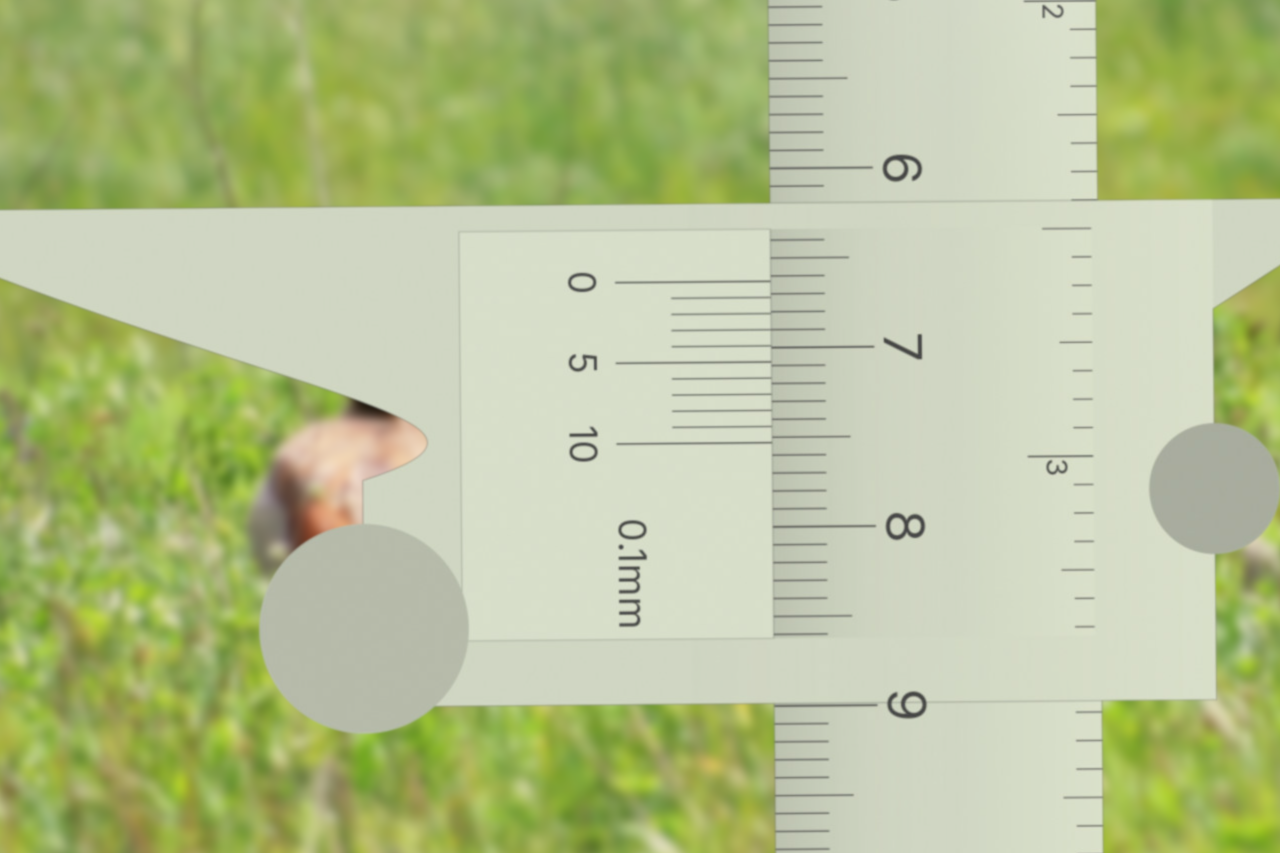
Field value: {"value": 66.3, "unit": "mm"}
